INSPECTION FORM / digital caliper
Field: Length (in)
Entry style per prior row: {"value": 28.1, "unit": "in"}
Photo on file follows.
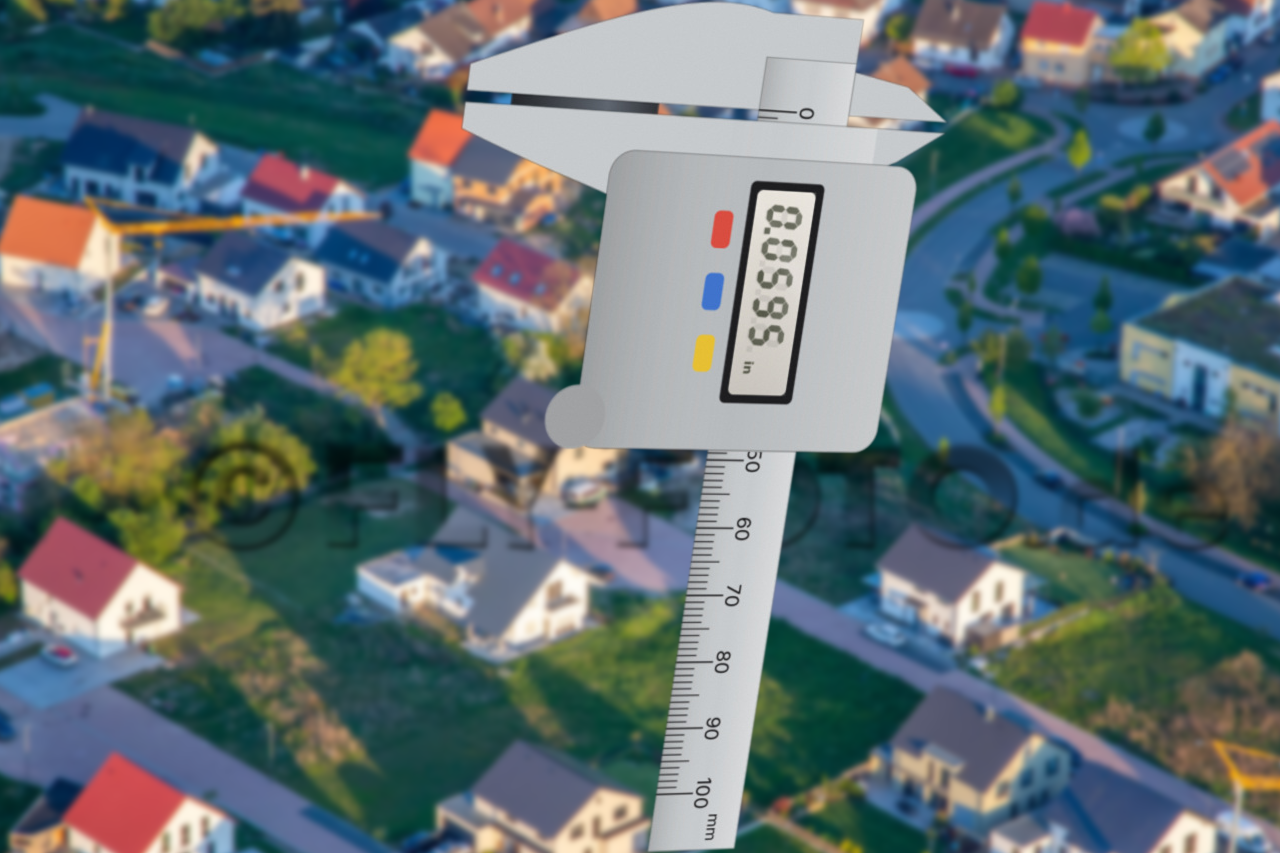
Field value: {"value": 0.0595, "unit": "in"}
